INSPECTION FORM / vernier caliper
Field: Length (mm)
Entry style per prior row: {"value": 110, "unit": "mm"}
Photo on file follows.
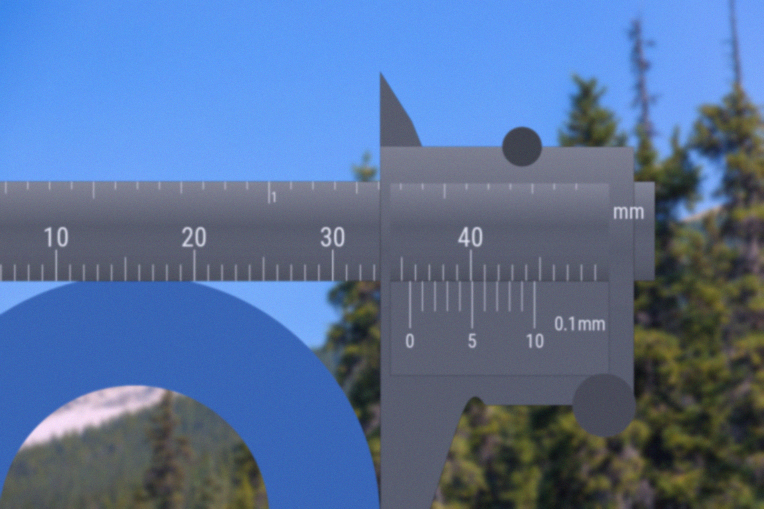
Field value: {"value": 35.6, "unit": "mm"}
